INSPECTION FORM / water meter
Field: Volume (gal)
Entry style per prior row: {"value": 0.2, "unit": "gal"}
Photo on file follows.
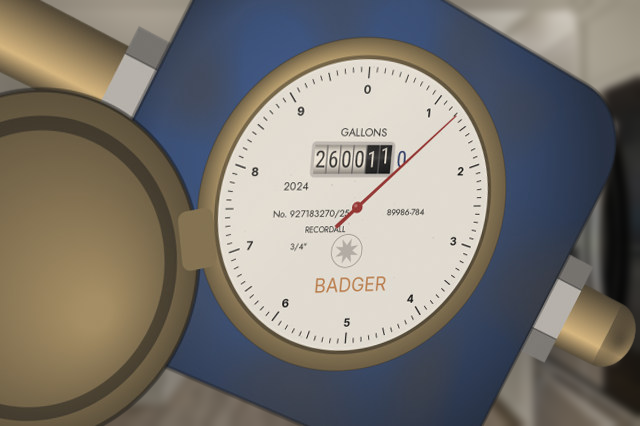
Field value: {"value": 2600111.3, "unit": "gal"}
